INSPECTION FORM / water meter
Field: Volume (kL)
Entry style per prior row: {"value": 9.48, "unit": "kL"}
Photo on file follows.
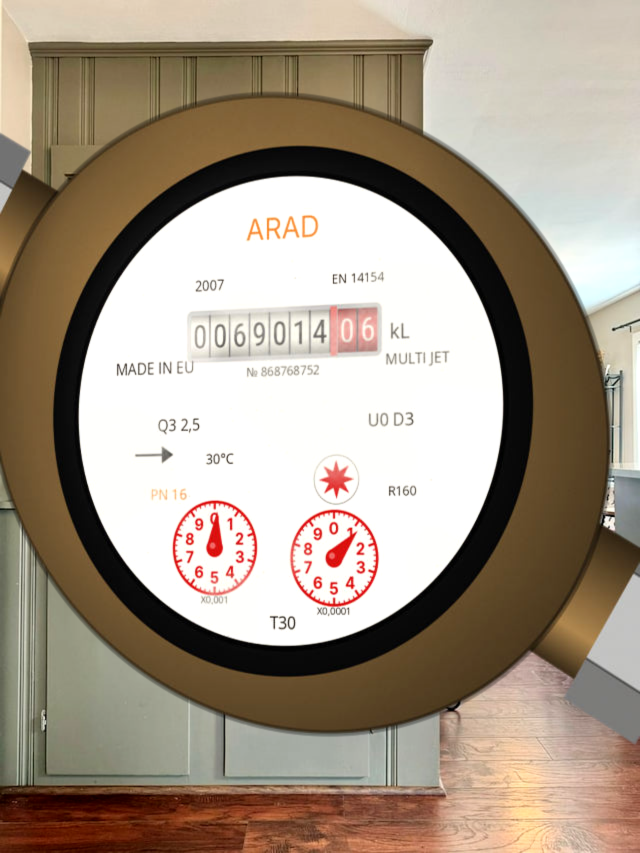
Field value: {"value": 69014.0601, "unit": "kL"}
